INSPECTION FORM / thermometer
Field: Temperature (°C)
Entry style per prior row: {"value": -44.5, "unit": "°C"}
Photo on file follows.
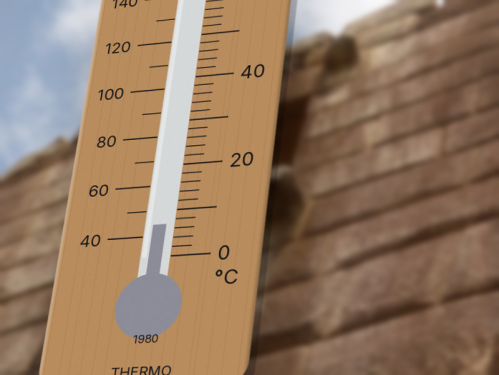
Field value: {"value": 7, "unit": "°C"}
